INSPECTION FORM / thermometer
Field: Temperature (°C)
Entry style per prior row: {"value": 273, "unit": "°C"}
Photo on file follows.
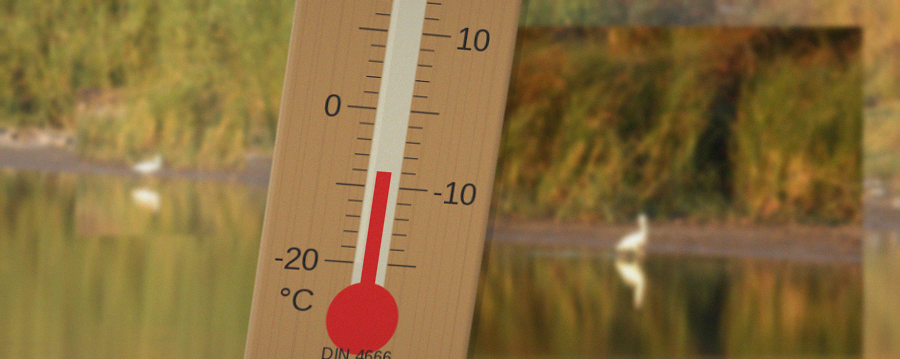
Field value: {"value": -8, "unit": "°C"}
